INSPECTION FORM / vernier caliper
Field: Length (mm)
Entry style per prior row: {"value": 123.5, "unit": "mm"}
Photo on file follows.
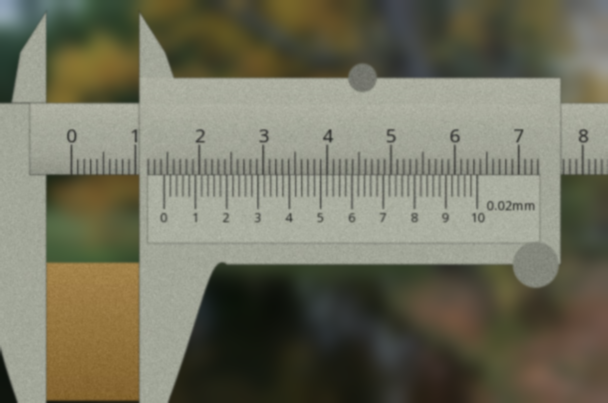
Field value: {"value": 14.5, "unit": "mm"}
